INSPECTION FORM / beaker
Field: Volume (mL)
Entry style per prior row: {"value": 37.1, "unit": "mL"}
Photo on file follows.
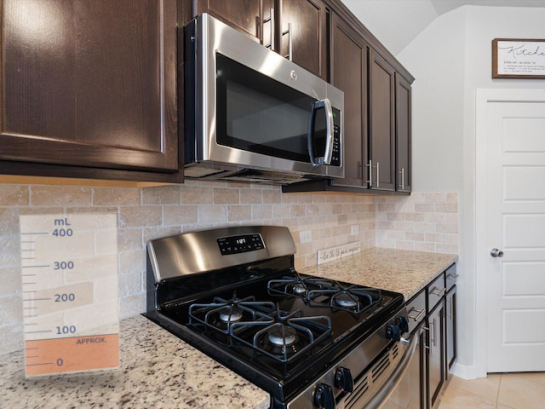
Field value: {"value": 75, "unit": "mL"}
